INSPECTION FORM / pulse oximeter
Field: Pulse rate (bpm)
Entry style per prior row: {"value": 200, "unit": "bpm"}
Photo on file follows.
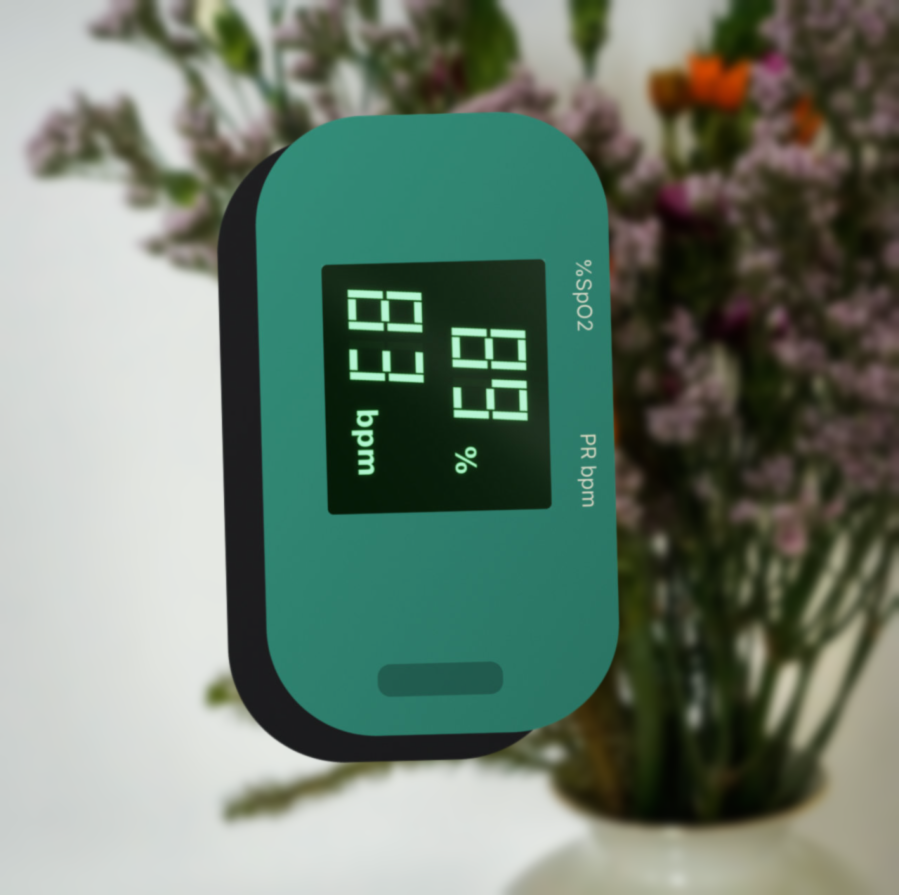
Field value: {"value": 83, "unit": "bpm"}
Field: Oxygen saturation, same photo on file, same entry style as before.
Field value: {"value": 89, "unit": "%"}
